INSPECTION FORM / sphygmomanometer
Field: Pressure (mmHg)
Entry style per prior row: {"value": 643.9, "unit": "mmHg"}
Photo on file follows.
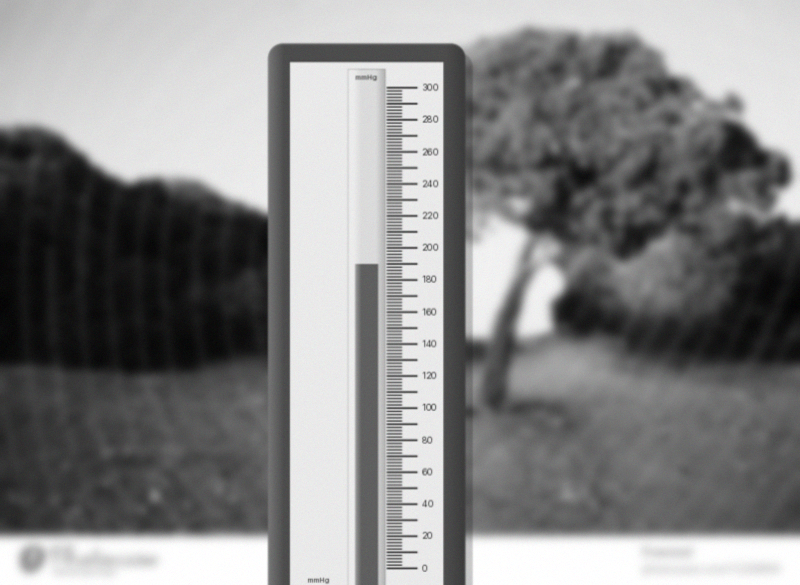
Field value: {"value": 190, "unit": "mmHg"}
